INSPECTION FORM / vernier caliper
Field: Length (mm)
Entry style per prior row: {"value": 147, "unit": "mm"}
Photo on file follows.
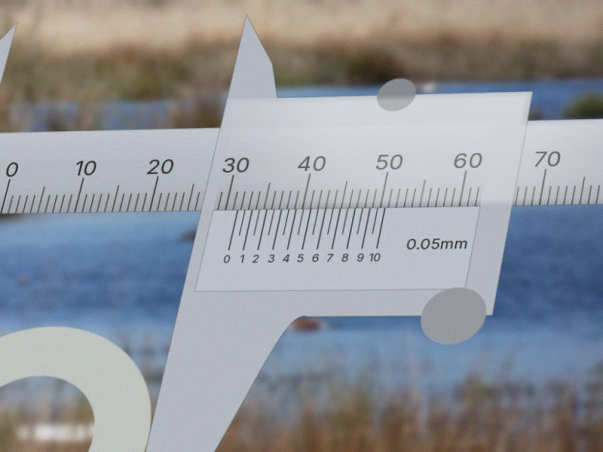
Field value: {"value": 31.6, "unit": "mm"}
